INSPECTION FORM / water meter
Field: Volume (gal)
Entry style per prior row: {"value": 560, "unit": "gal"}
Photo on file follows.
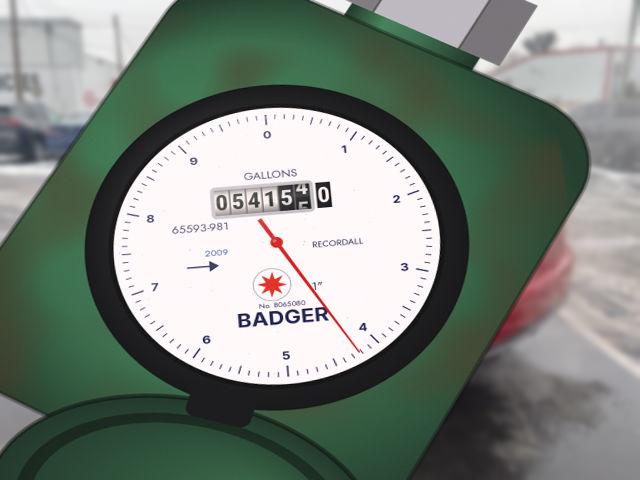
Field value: {"value": 541544.2, "unit": "gal"}
